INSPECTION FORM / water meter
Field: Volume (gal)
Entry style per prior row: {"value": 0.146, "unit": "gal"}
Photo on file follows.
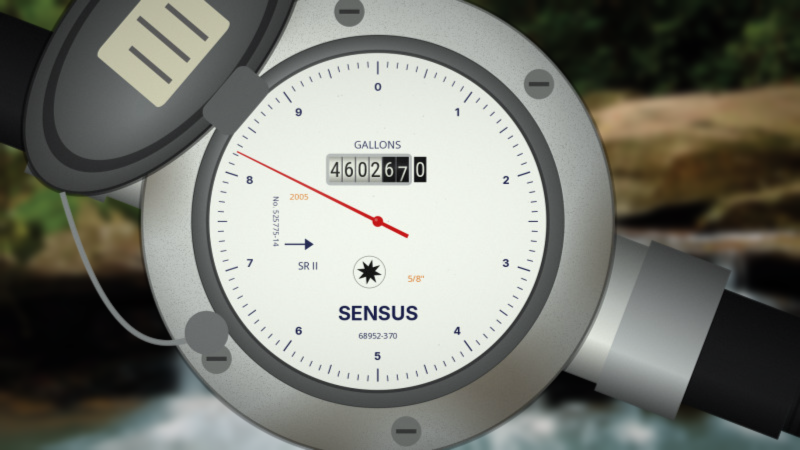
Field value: {"value": 4602668.2, "unit": "gal"}
